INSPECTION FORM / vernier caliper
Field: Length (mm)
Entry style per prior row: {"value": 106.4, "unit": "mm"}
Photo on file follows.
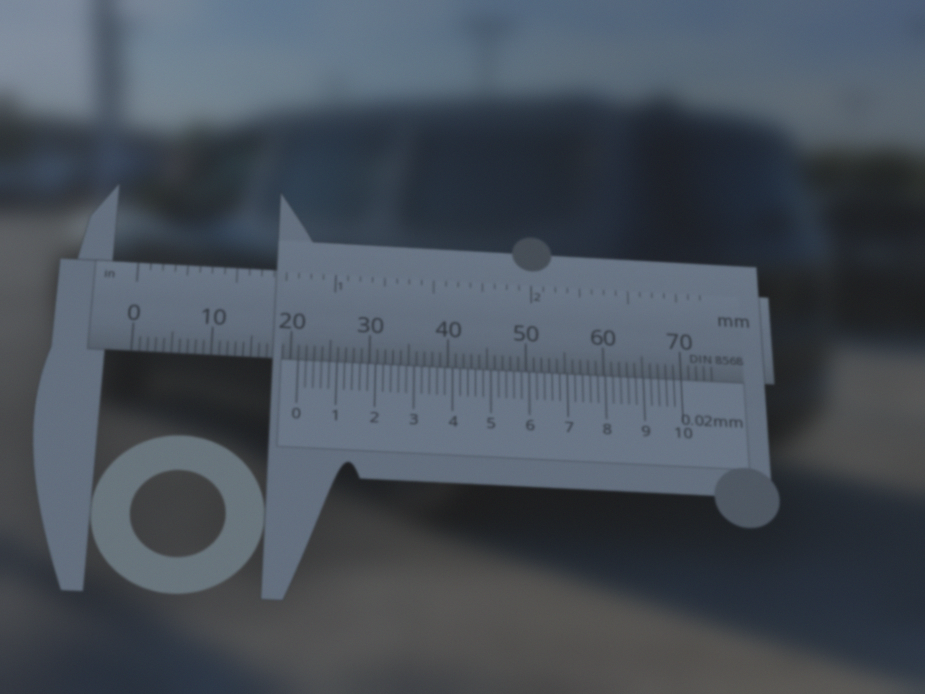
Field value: {"value": 21.0, "unit": "mm"}
